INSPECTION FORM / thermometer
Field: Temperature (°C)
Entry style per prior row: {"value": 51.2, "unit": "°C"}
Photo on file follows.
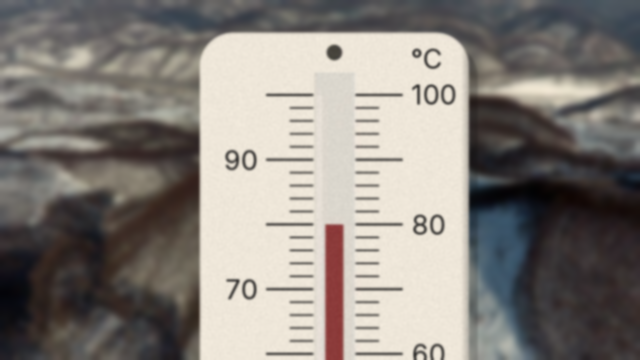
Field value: {"value": 80, "unit": "°C"}
